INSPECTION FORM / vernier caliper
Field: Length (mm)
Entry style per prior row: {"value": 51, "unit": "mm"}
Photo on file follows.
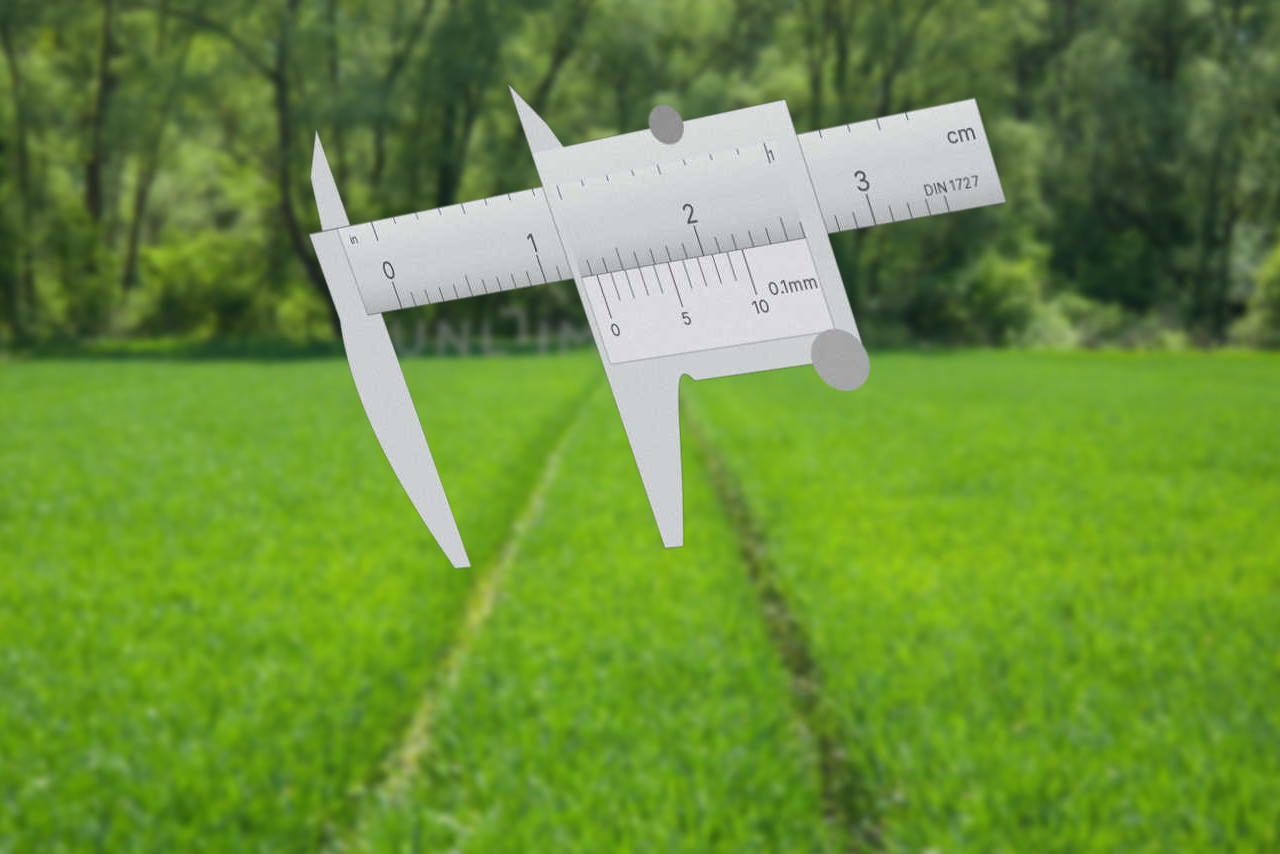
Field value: {"value": 13.3, "unit": "mm"}
